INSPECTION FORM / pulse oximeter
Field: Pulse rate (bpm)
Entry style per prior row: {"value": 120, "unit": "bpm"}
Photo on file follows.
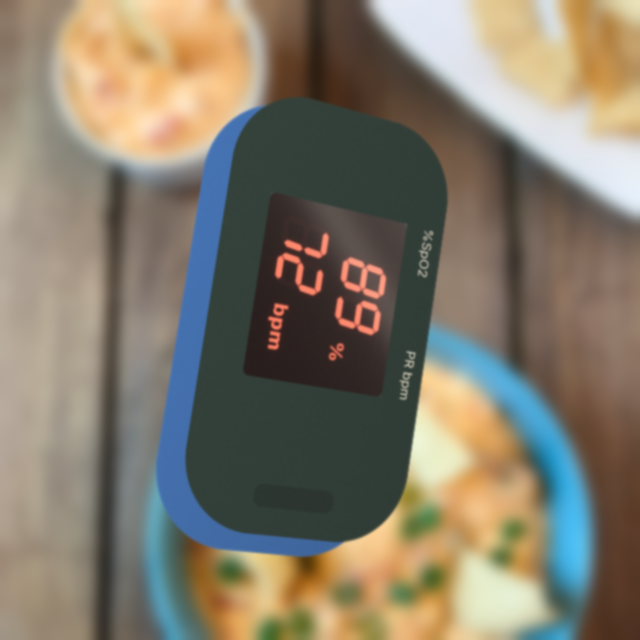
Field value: {"value": 72, "unit": "bpm"}
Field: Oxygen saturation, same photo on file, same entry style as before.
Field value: {"value": 89, "unit": "%"}
